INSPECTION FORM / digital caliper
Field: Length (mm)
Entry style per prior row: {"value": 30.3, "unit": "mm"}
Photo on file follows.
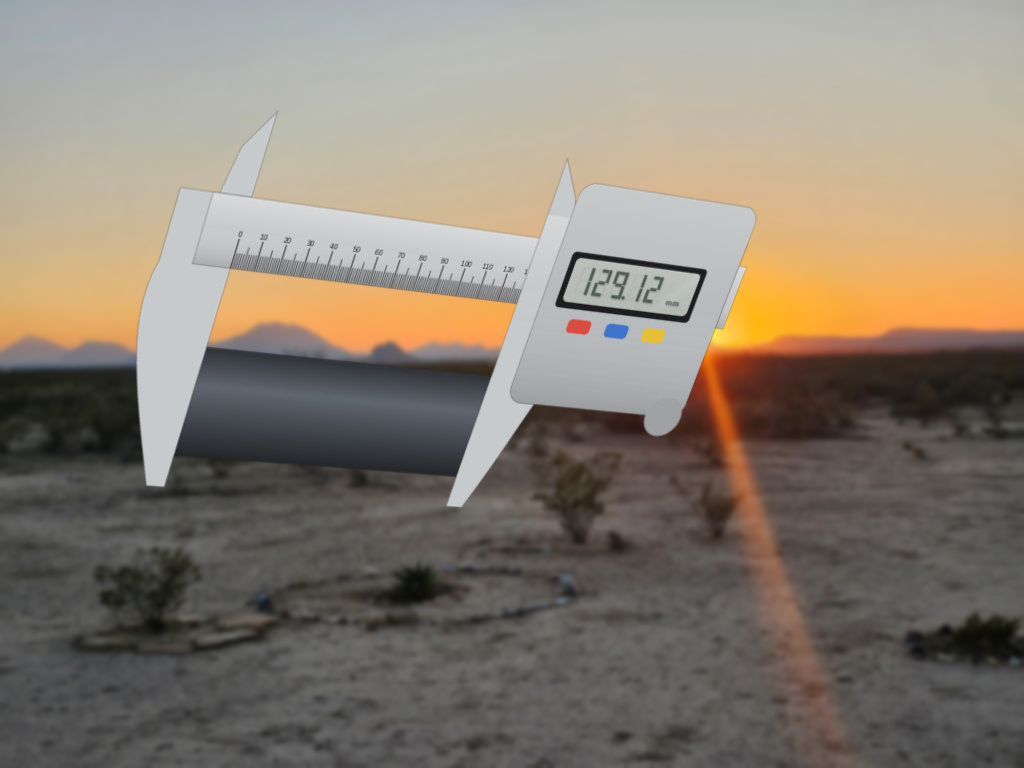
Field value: {"value": 129.12, "unit": "mm"}
